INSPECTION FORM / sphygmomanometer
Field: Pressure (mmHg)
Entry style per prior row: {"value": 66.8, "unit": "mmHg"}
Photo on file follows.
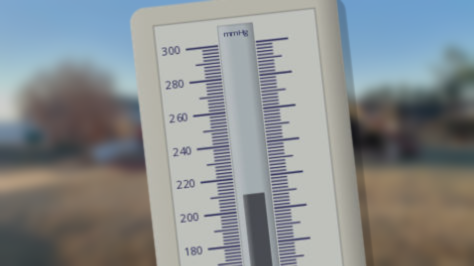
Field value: {"value": 210, "unit": "mmHg"}
